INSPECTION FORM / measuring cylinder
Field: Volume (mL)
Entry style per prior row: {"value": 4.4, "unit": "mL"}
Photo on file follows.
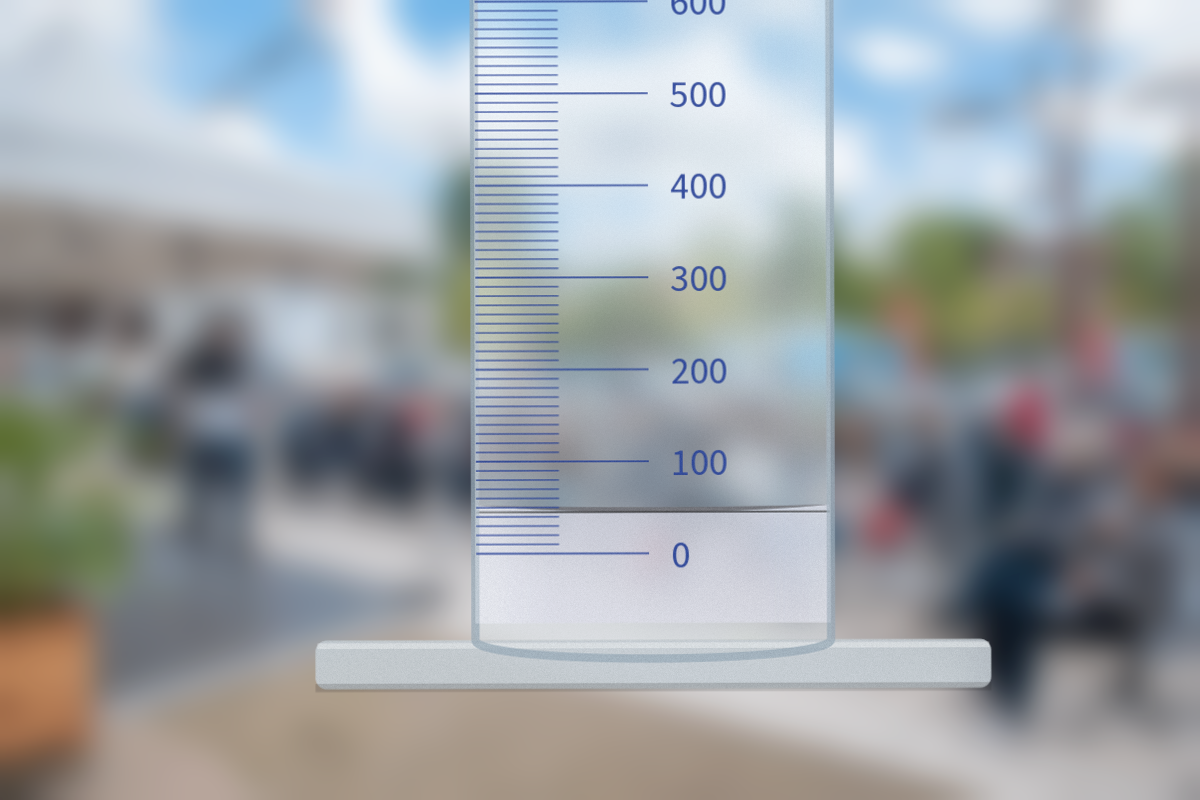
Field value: {"value": 45, "unit": "mL"}
